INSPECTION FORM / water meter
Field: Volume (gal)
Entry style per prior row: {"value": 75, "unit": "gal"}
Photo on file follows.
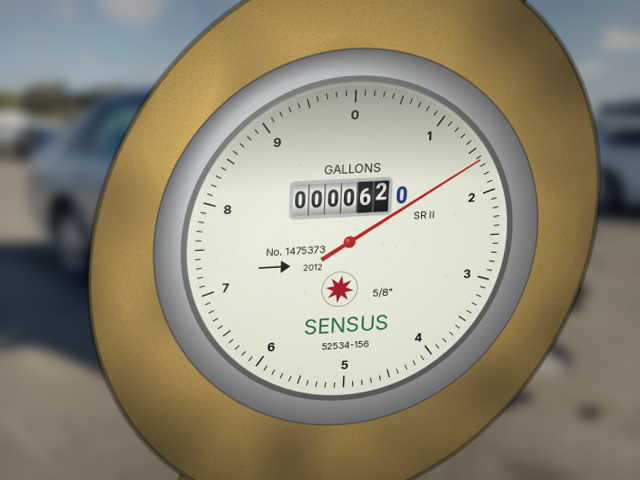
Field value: {"value": 621.6, "unit": "gal"}
